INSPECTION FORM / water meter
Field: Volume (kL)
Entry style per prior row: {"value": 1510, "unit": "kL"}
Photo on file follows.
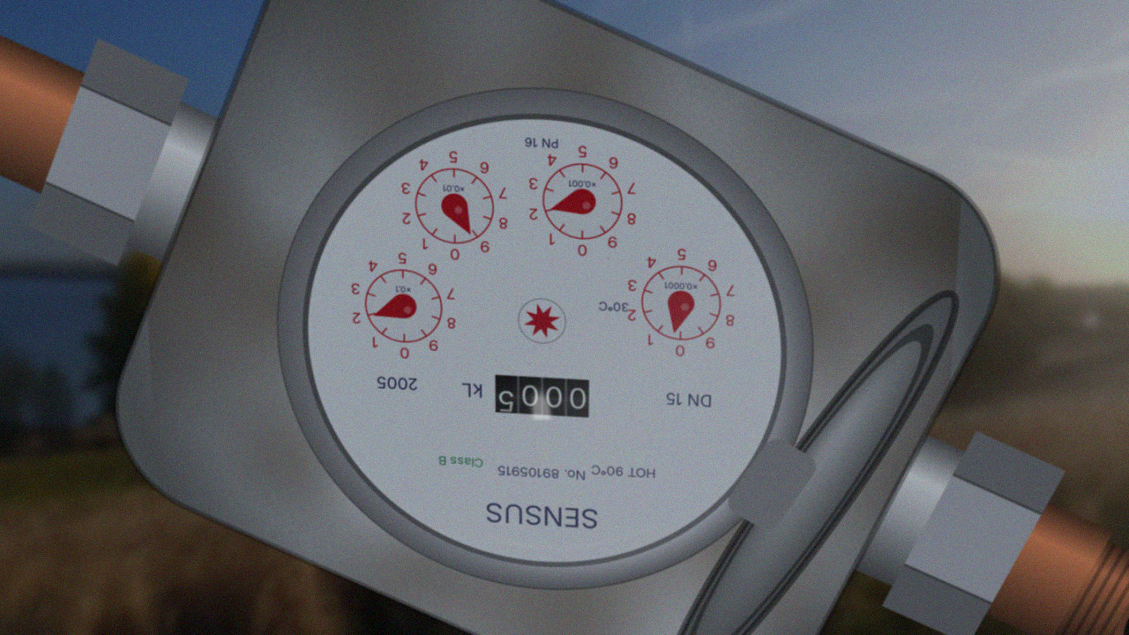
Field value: {"value": 5.1920, "unit": "kL"}
